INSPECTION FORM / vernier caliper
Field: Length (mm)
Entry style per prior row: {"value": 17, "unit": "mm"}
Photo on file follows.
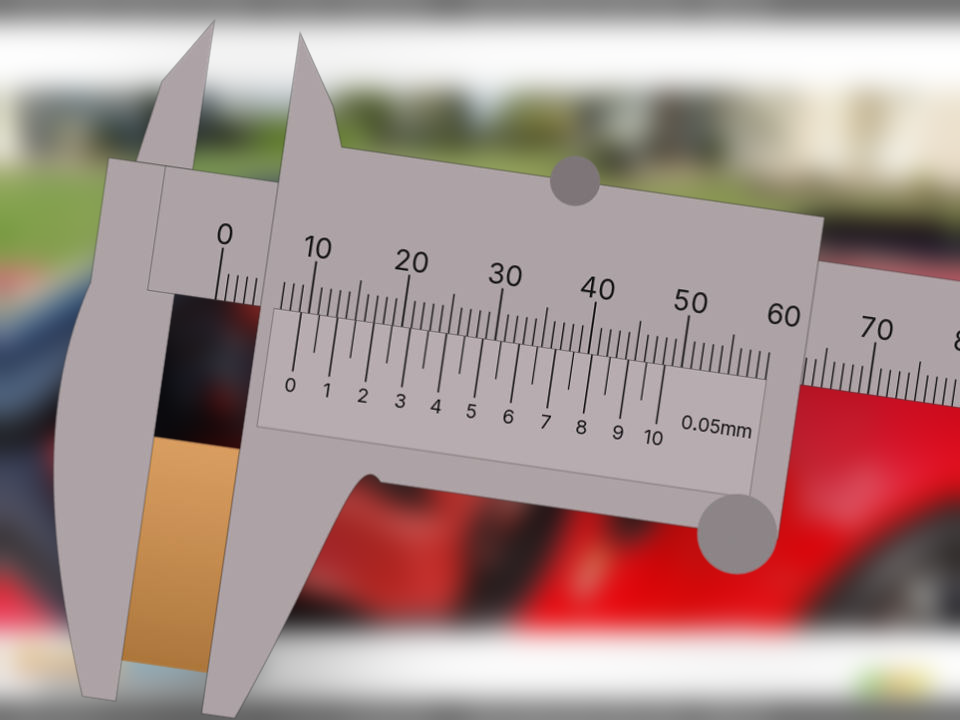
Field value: {"value": 9.2, "unit": "mm"}
